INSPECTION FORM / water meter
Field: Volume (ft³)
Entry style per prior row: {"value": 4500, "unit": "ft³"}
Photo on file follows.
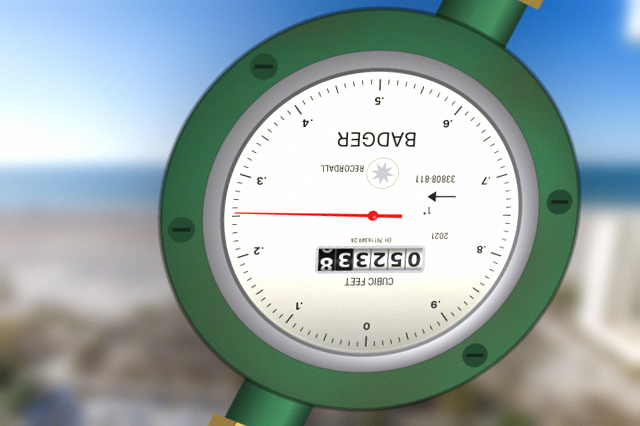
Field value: {"value": 52338.25, "unit": "ft³"}
